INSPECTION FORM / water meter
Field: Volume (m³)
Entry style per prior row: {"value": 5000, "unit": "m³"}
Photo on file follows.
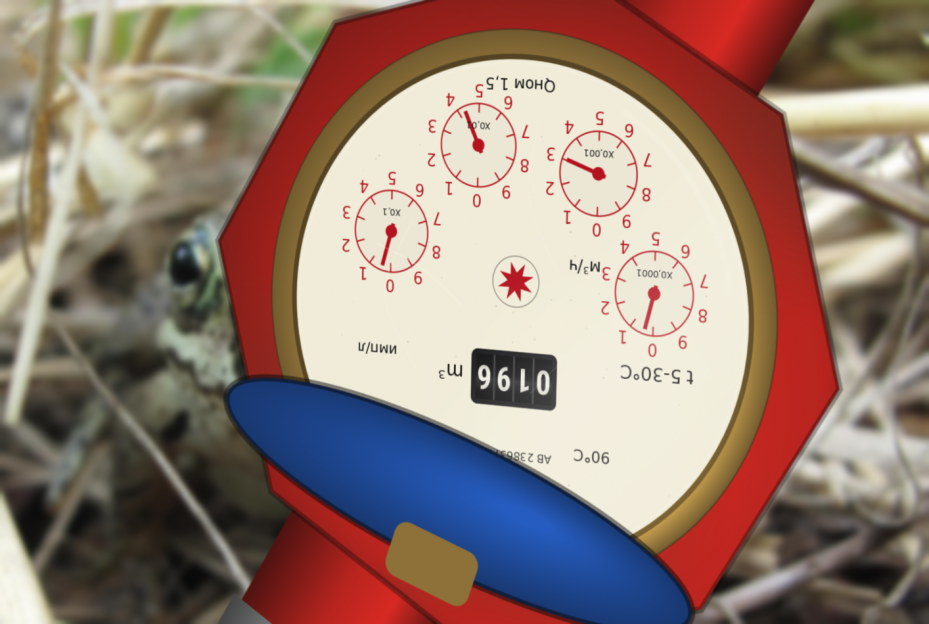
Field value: {"value": 196.0430, "unit": "m³"}
